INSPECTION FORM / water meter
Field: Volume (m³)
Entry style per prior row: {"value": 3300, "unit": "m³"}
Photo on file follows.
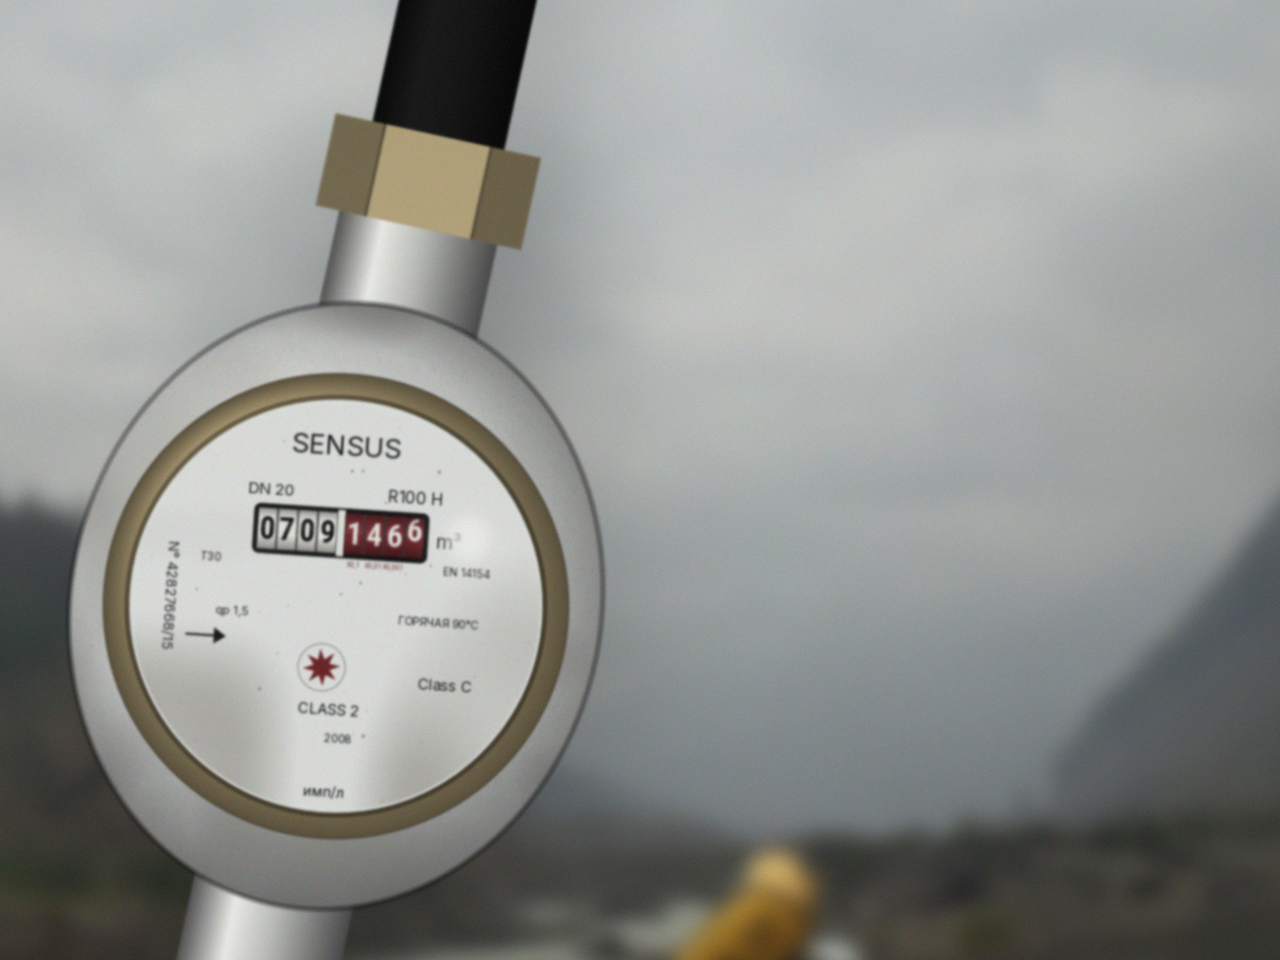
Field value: {"value": 709.1466, "unit": "m³"}
